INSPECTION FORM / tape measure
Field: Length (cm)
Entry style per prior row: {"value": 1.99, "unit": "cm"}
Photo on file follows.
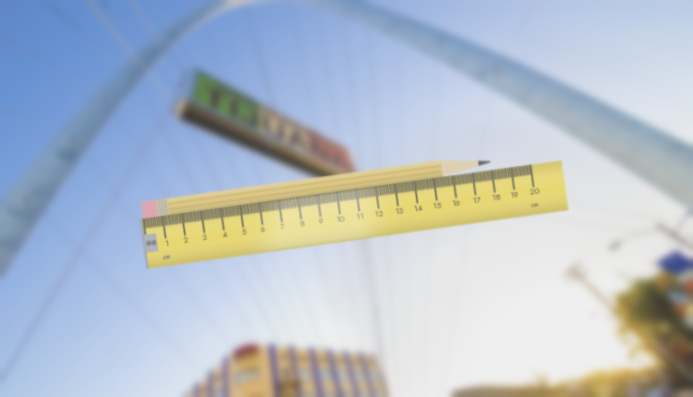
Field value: {"value": 18, "unit": "cm"}
